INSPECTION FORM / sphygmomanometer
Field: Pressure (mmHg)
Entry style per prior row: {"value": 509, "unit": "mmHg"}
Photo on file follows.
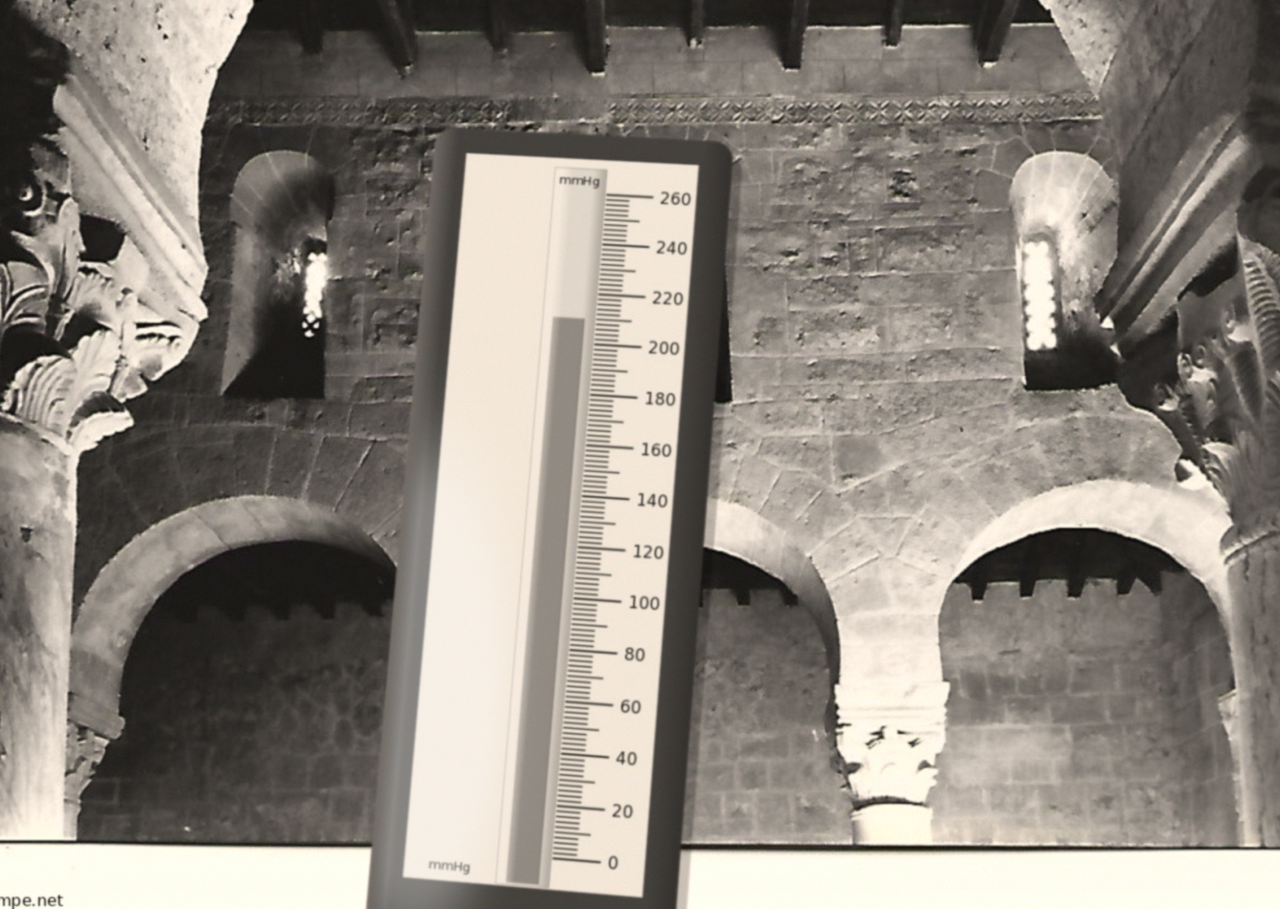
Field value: {"value": 210, "unit": "mmHg"}
